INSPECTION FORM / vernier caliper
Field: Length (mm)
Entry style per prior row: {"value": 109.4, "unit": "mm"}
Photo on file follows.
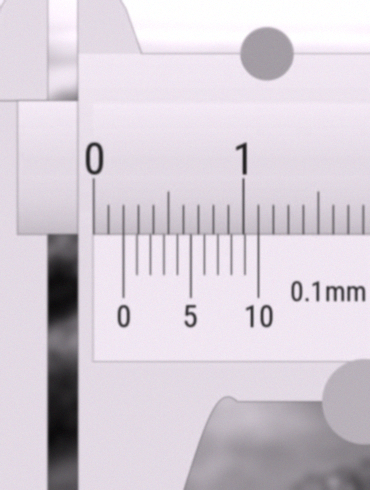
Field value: {"value": 2.0, "unit": "mm"}
